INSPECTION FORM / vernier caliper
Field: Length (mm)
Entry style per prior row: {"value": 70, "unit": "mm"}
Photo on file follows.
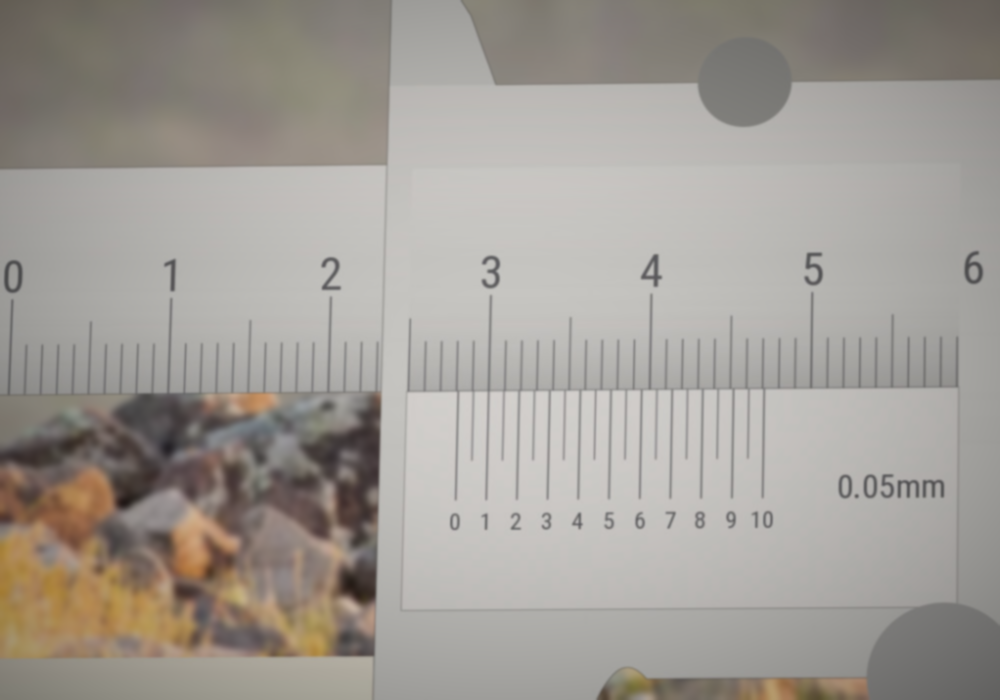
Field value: {"value": 28.1, "unit": "mm"}
